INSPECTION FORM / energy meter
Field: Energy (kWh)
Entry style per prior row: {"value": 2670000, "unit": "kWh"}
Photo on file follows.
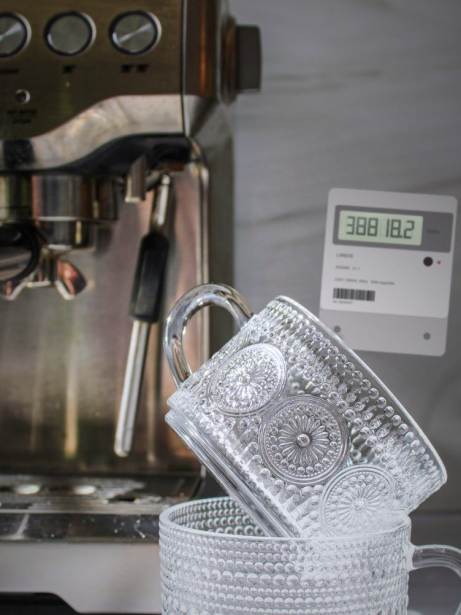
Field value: {"value": 38818.2, "unit": "kWh"}
